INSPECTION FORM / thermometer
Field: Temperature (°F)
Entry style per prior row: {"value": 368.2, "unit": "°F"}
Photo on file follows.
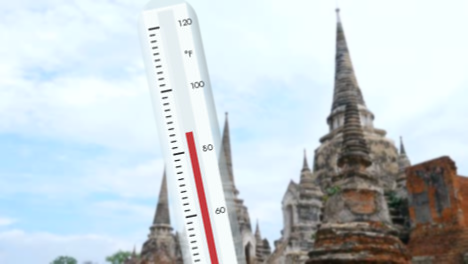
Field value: {"value": 86, "unit": "°F"}
